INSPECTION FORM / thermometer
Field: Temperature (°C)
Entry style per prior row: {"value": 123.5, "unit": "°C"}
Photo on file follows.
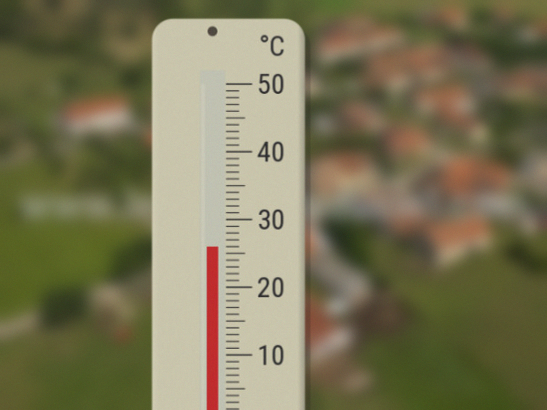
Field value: {"value": 26, "unit": "°C"}
